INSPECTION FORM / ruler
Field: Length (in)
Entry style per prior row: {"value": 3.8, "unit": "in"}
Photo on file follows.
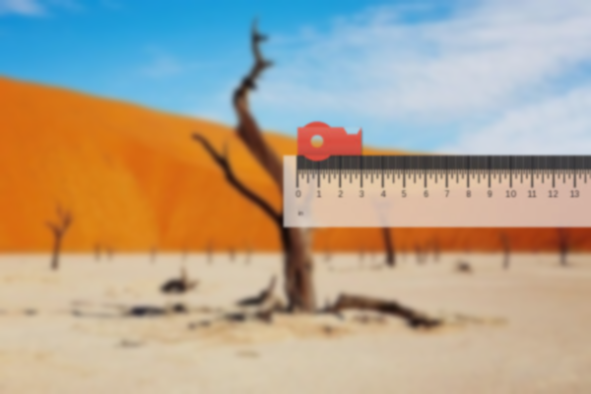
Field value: {"value": 3, "unit": "in"}
